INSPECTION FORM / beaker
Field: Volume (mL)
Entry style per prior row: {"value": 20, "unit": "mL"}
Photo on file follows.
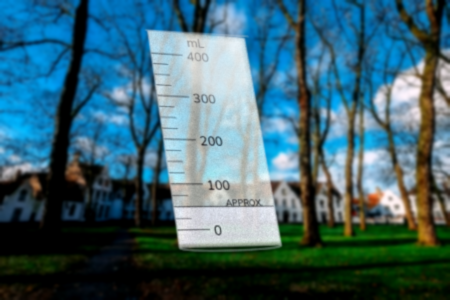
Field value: {"value": 50, "unit": "mL"}
